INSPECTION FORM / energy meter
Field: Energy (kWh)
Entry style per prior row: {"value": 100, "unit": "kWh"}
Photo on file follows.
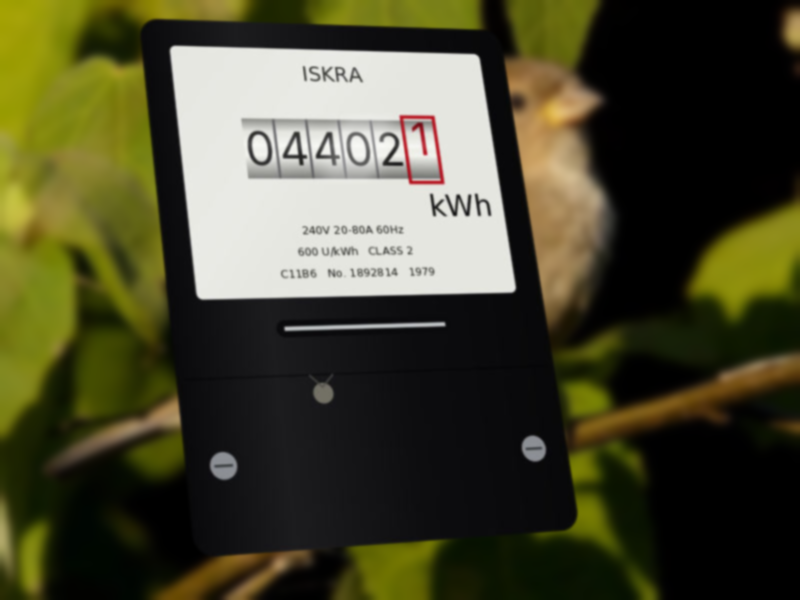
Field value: {"value": 4402.1, "unit": "kWh"}
